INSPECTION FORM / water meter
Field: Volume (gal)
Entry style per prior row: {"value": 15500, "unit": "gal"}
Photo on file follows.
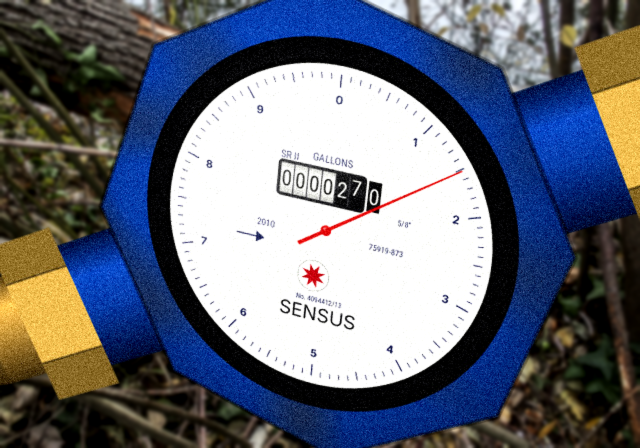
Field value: {"value": 271.5, "unit": "gal"}
